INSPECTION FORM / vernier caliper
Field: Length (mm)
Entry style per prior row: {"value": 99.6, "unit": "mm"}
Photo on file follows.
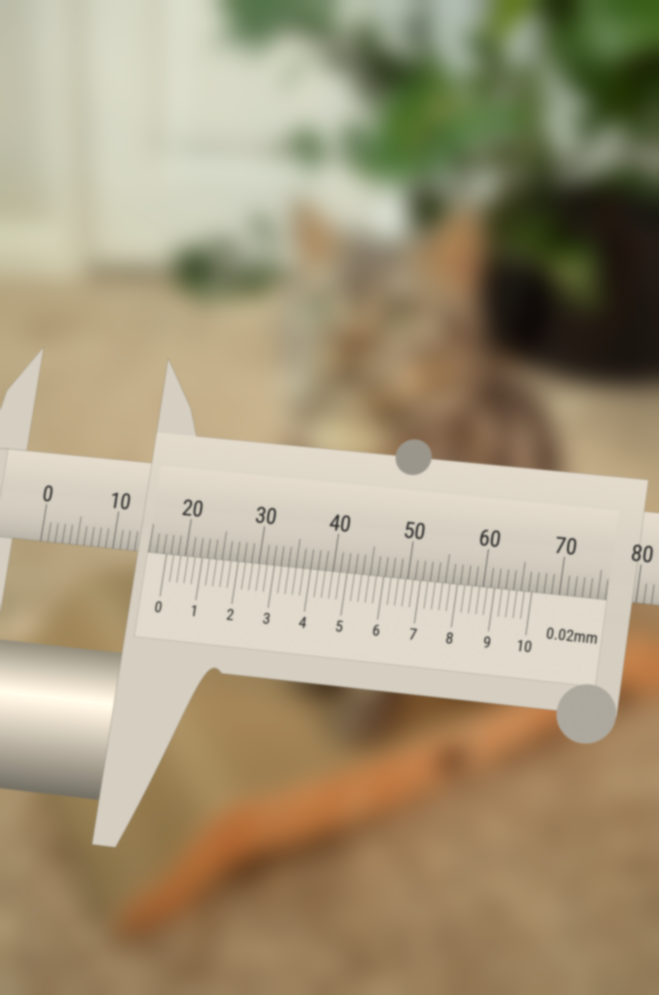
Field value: {"value": 17.4, "unit": "mm"}
